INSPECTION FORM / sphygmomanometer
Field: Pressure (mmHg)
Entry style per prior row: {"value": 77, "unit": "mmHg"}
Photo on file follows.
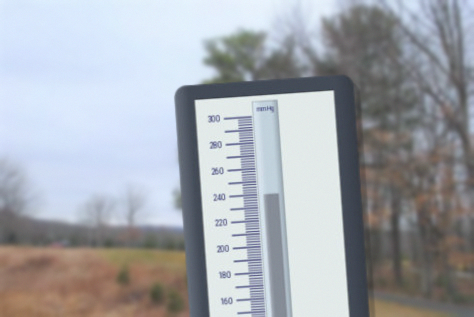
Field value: {"value": 240, "unit": "mmHg"}
